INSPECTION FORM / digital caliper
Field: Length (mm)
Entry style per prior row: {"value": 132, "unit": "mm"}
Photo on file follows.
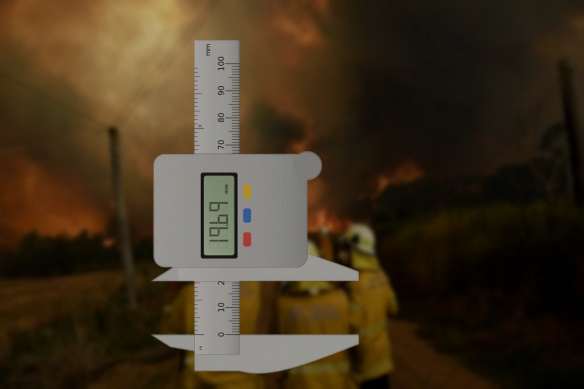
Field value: {"value": 19.69, "unit": "mm"}
